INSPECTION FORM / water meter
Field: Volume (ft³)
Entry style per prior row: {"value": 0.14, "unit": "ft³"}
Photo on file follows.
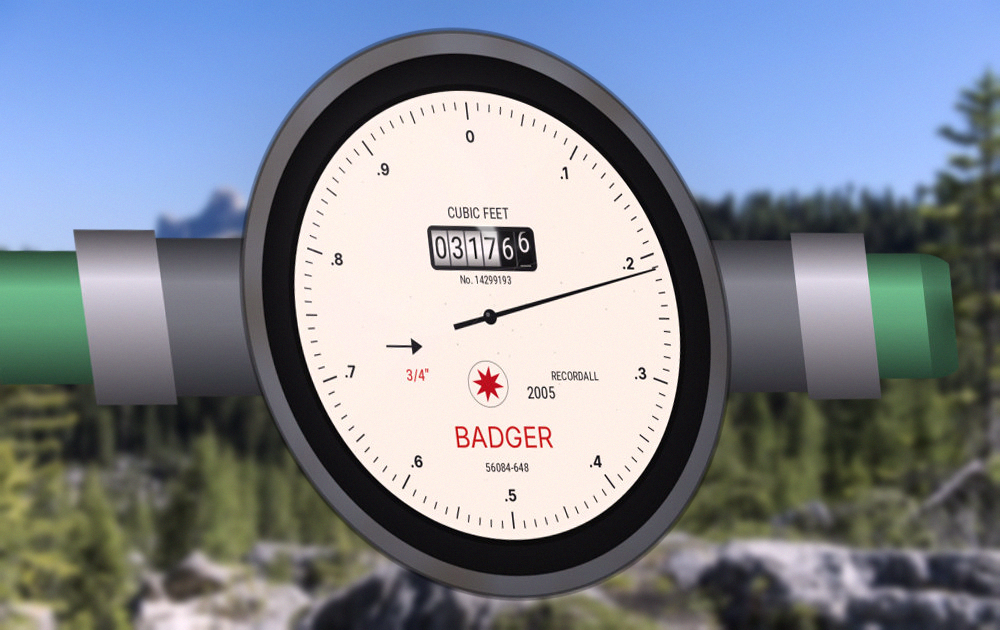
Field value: {"value": 31766.21, "unit": "ft³"}
